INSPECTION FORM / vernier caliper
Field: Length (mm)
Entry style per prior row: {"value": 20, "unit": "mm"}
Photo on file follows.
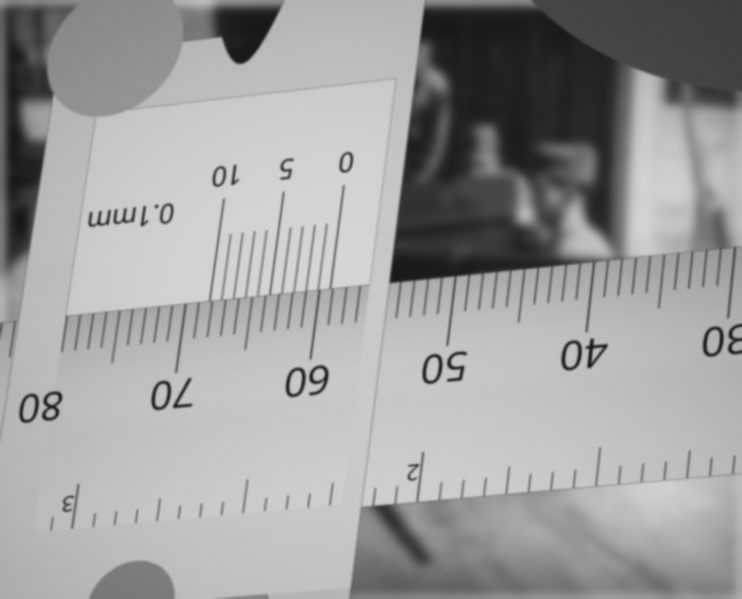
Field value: {"value": 59.2, "unit": "mm"}
